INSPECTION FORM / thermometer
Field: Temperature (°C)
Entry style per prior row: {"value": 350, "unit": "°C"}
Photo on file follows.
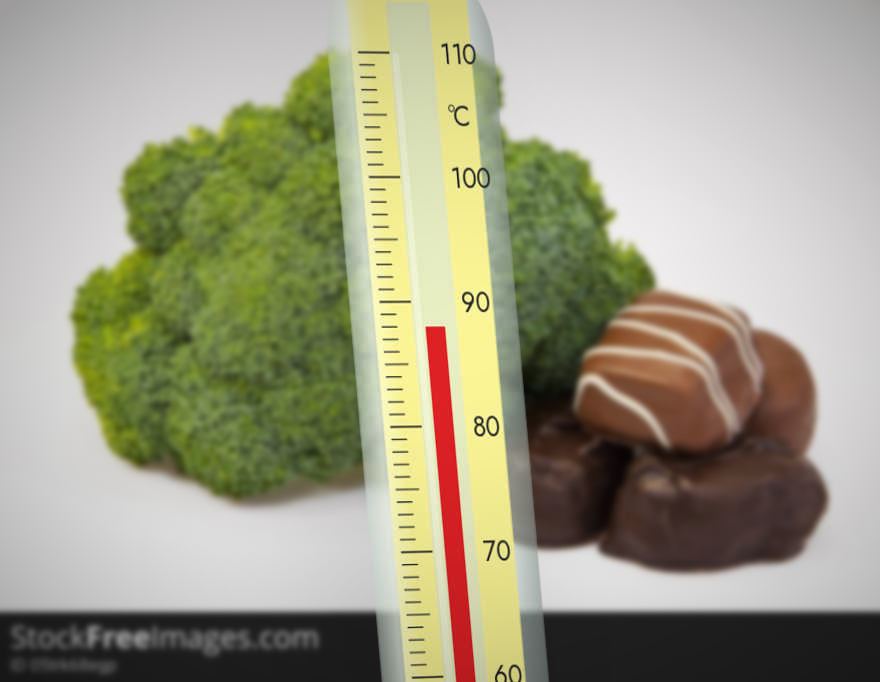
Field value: {"value": 88, "unit": "°C"}
